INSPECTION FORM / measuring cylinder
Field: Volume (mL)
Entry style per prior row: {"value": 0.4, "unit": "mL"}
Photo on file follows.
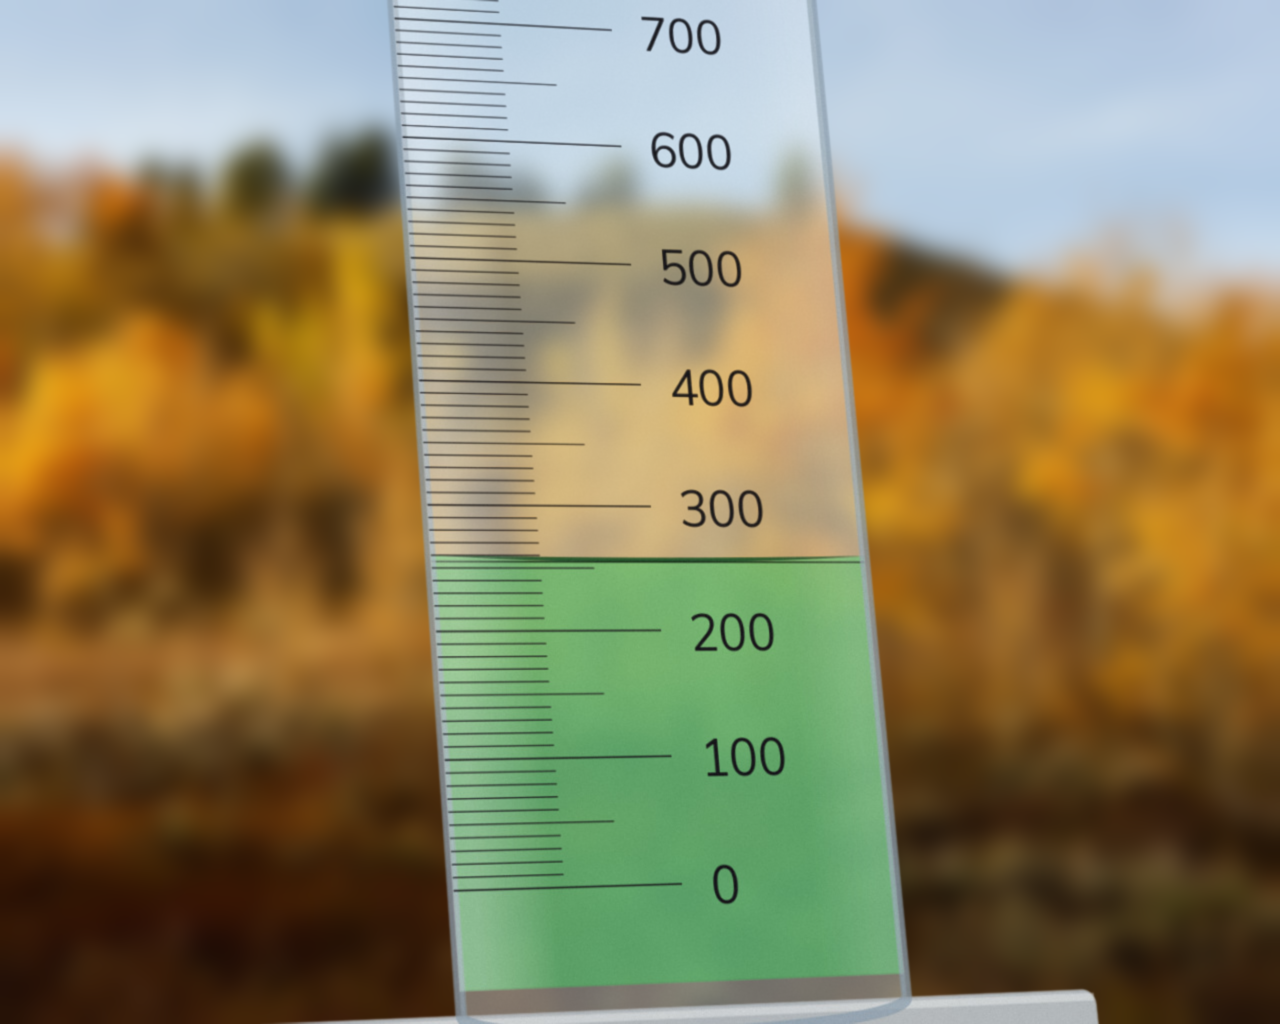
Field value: {"value": 255, "unit": "mL"}
